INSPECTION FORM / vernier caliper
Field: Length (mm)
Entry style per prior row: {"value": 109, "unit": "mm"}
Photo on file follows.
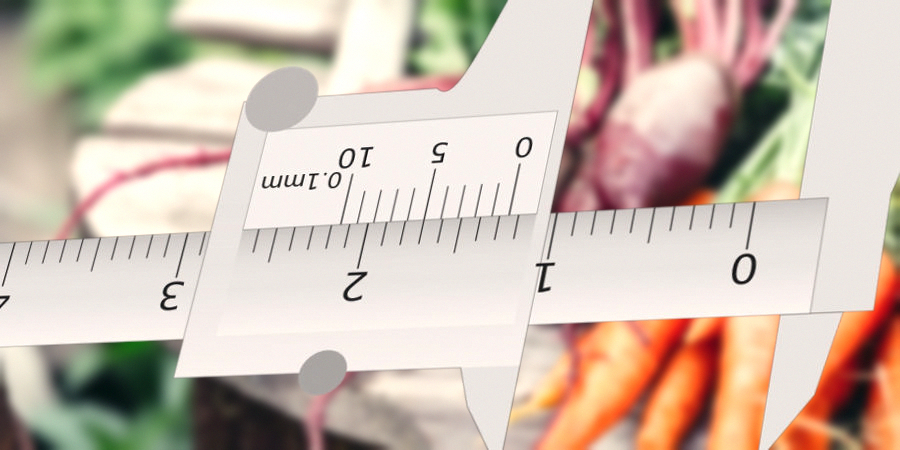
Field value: {"value": 12.5, "unit": "mm"}
